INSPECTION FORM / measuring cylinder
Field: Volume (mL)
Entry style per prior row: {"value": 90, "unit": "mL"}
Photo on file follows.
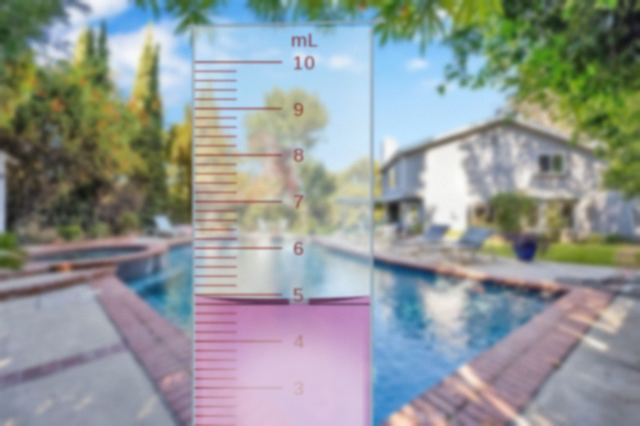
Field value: {"value": 4.8, "unit": "mL"}
